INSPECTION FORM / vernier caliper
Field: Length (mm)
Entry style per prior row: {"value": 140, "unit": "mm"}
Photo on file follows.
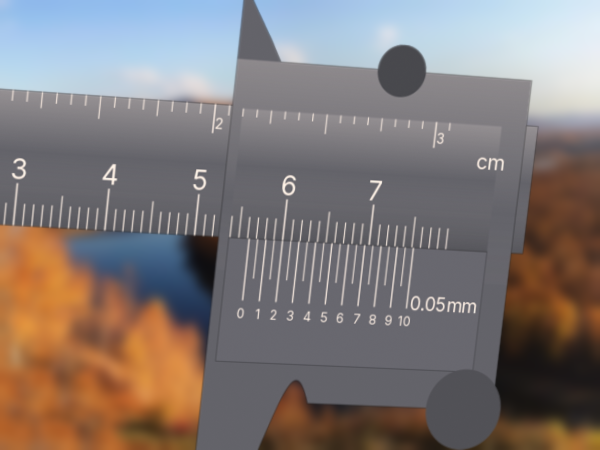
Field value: {"value": 56.2, "unit": "mm"}
